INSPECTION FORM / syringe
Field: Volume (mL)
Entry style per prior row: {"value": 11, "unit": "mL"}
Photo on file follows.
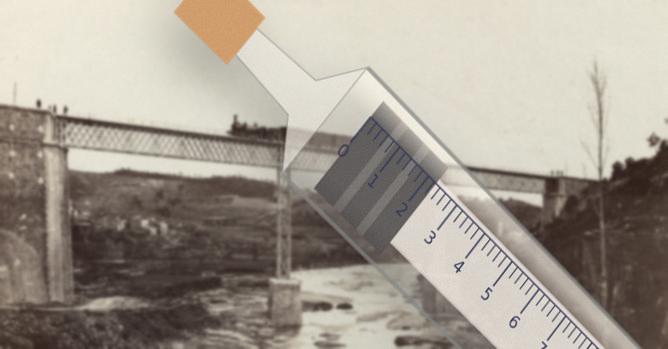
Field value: {"value": 0, "unit": "mL"}
